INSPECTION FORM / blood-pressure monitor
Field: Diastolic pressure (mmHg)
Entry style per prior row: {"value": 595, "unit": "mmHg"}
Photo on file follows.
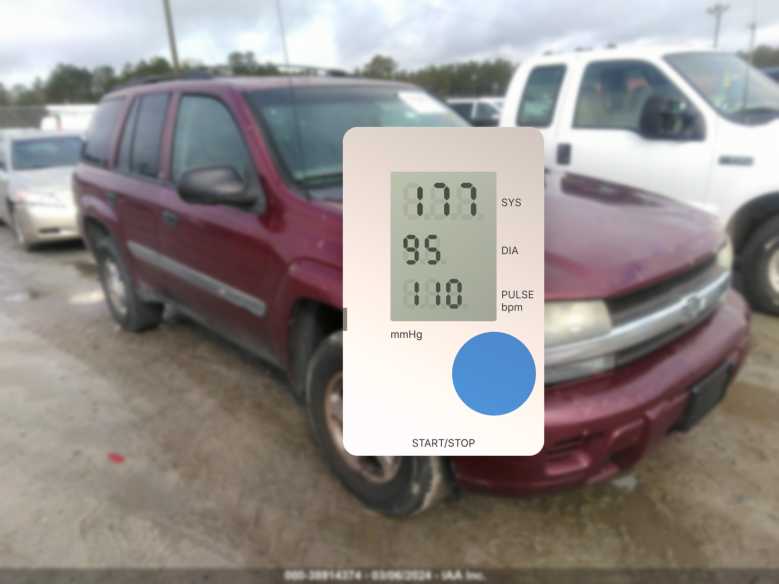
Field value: {"value": 95, "unit": "mmHg"}
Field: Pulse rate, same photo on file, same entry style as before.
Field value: {"value": 110, "unit": "bpm"}
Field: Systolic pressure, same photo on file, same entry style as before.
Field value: {"value": 177, "unit": "mmHg"}
